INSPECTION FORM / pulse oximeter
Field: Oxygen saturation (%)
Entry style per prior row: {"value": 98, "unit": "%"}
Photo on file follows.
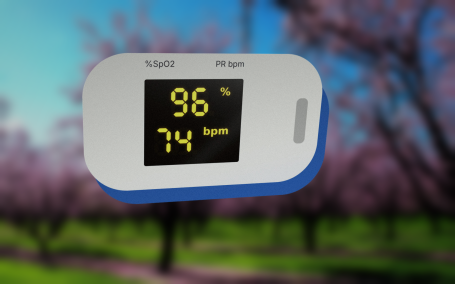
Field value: {"value": 96, "unit": "%"}
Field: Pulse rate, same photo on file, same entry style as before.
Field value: {"value": 74, "unit": "bpm"}
